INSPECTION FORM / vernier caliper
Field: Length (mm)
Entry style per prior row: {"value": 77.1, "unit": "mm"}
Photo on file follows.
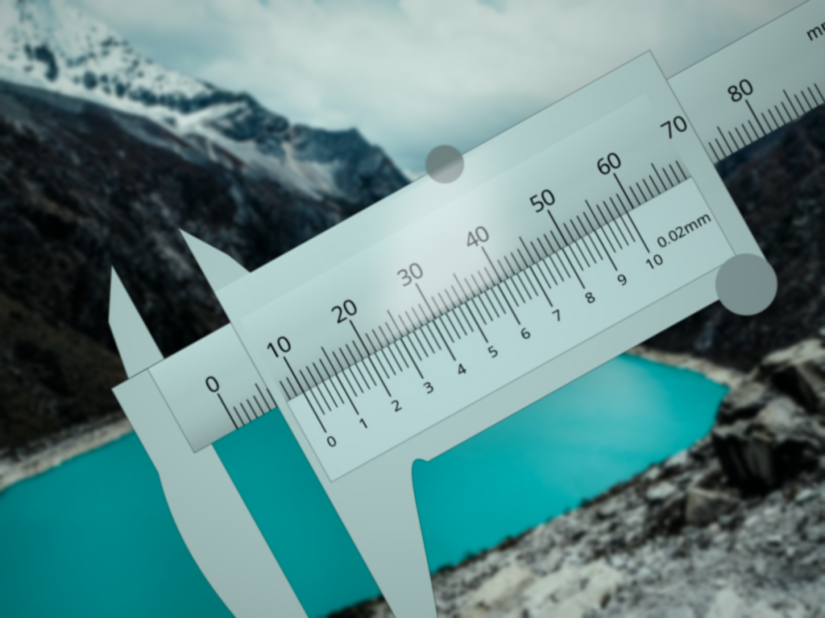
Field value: {"value": 10.0, "unit": "mm"}
